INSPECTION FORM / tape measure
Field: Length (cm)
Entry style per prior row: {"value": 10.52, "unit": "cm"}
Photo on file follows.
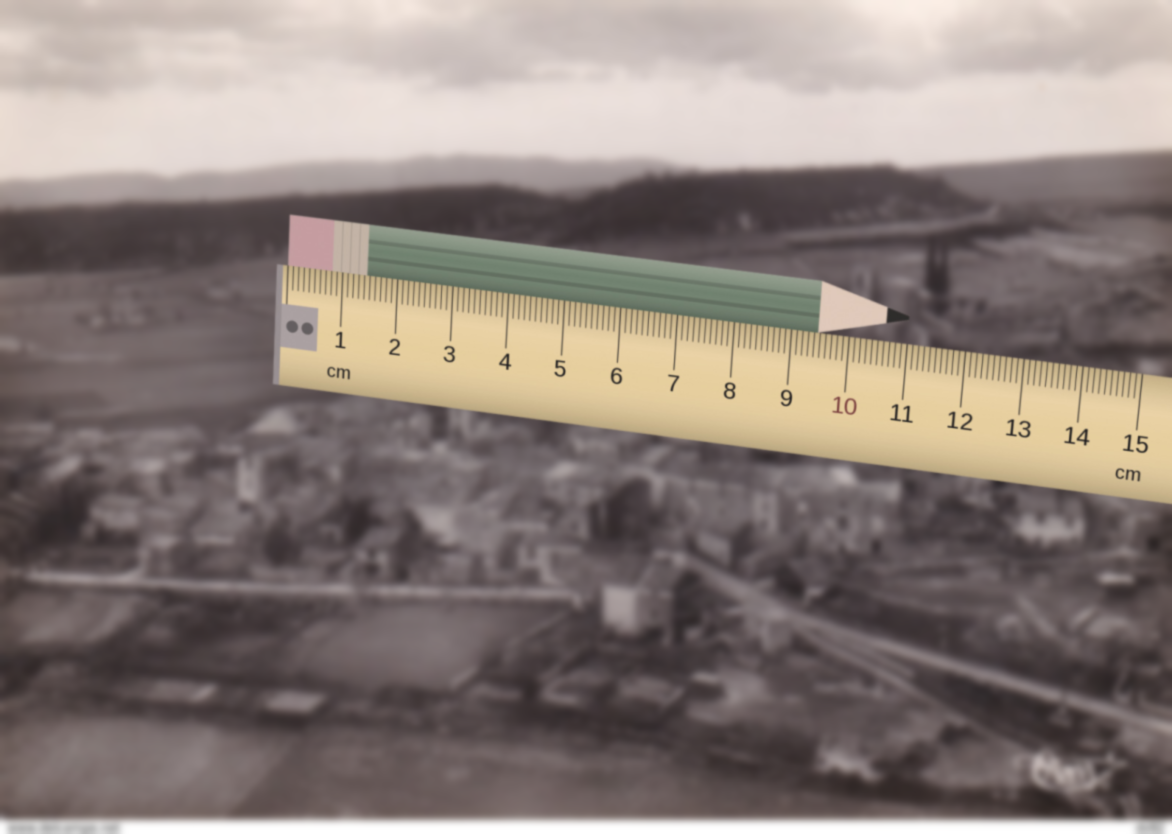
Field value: {"value": 11, "unit": "cm"}
